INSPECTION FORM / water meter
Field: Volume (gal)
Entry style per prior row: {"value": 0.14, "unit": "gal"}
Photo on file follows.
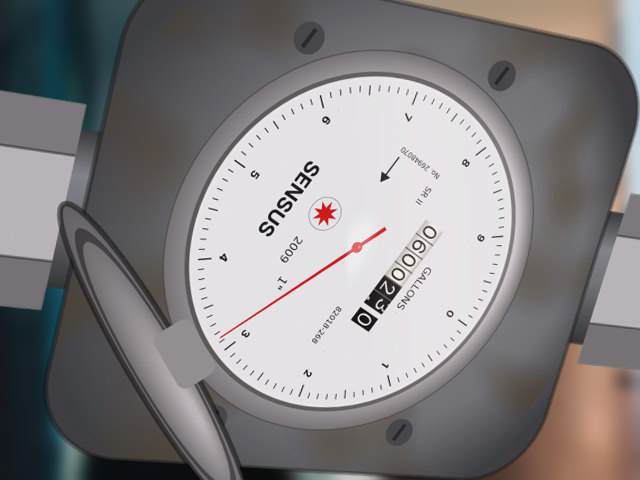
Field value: {"value": 600233.1, "unit": "gal"}
